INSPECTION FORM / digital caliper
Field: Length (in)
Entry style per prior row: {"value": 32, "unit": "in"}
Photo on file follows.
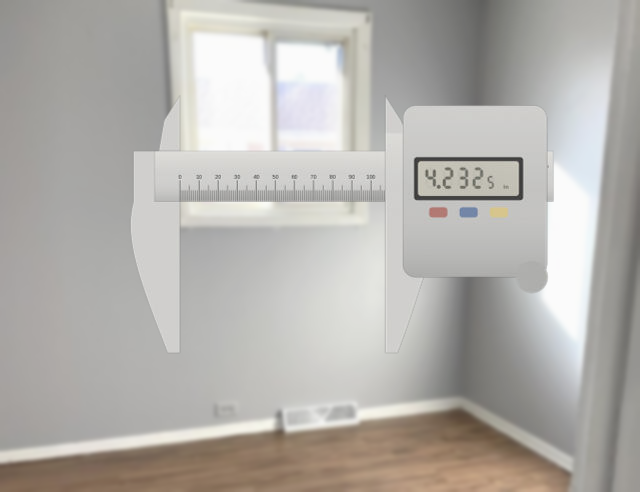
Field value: {"value": 4.2325, "unit": "in"}
